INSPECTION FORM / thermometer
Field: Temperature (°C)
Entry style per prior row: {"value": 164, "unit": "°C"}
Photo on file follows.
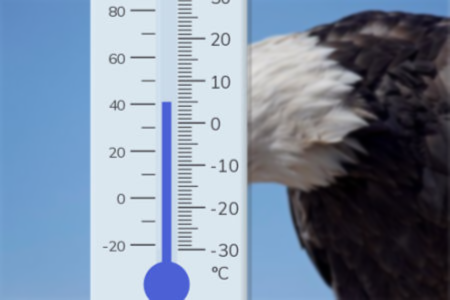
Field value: {"value": 5, "unit": "°C"}
